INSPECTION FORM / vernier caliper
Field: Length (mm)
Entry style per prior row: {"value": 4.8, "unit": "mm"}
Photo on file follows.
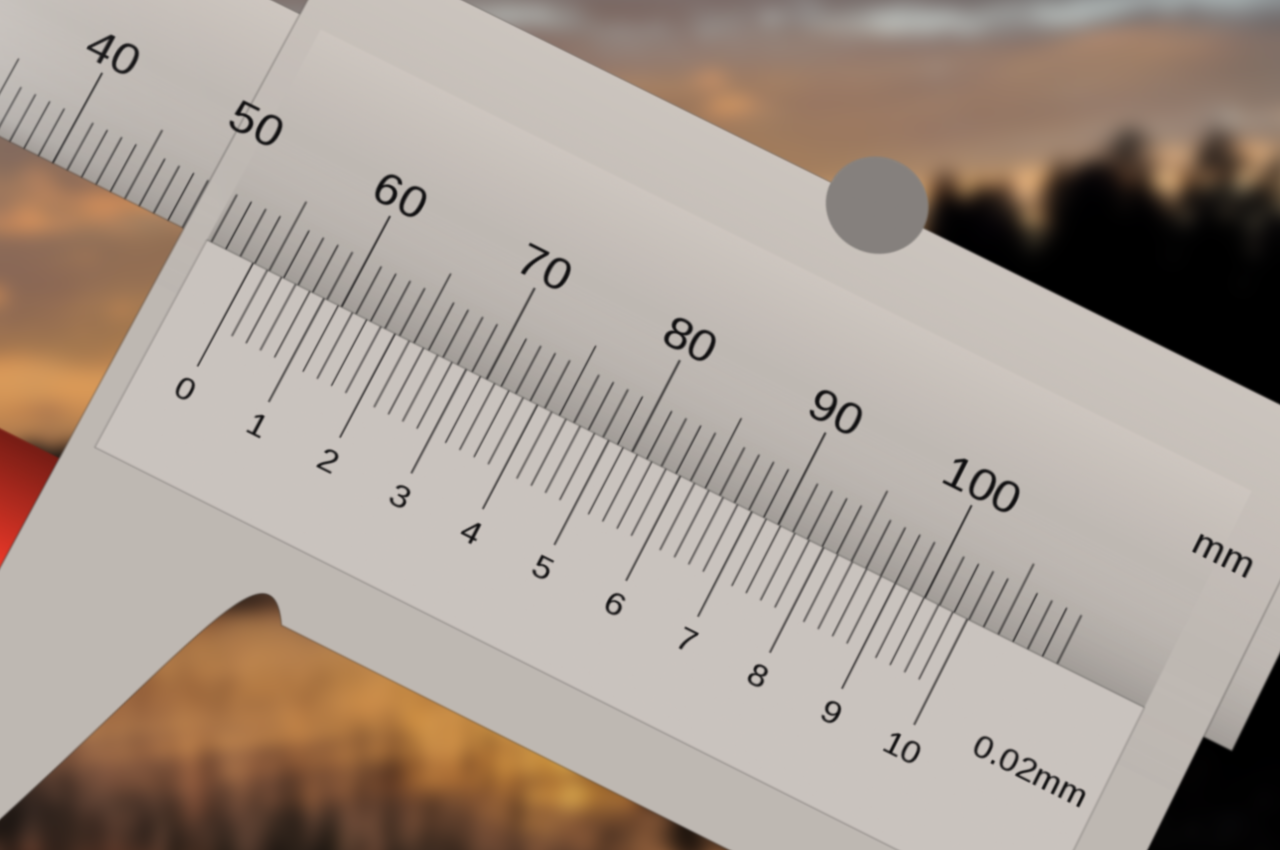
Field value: {"value": 53.9, "unit": "mm"}
